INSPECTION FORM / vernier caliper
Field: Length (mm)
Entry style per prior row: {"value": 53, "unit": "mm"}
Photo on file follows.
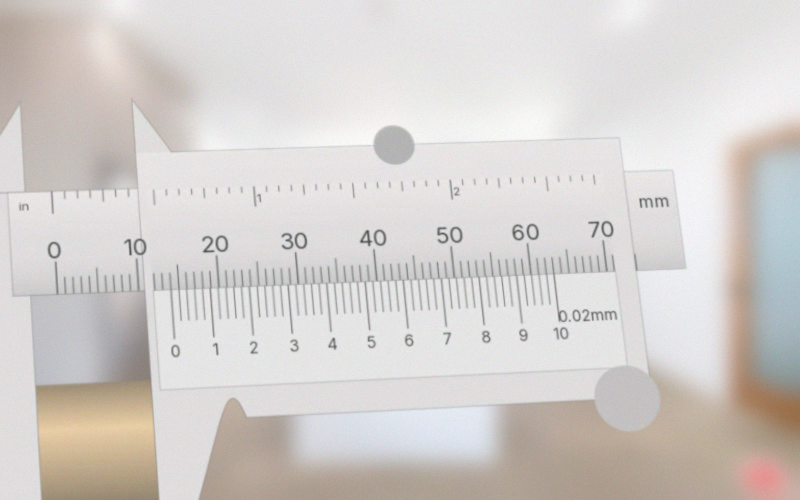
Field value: {"value": 14.0, "unit": "mm"}
